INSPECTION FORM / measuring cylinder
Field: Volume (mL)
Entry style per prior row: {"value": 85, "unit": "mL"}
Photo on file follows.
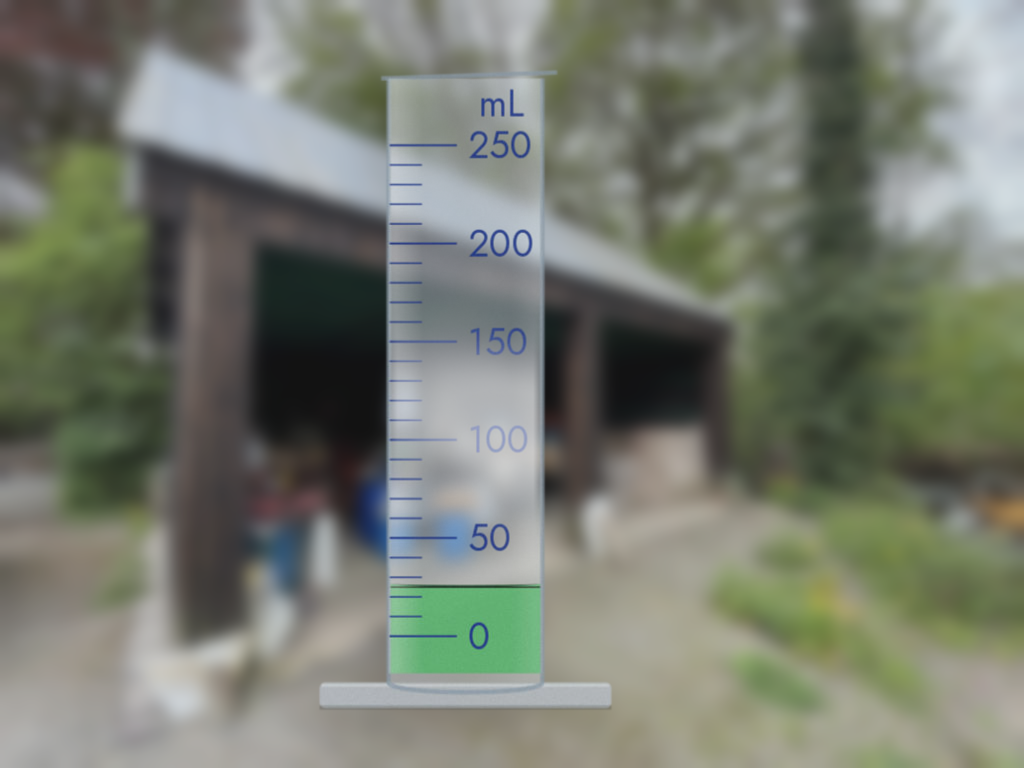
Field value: {"value": 25, "unit": "mL"}
